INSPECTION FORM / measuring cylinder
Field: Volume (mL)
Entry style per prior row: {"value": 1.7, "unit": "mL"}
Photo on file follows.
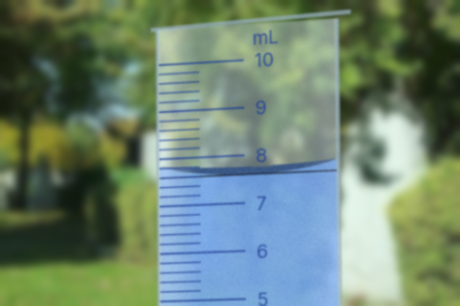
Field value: {"value": 7.6, "unit": "mL"}
